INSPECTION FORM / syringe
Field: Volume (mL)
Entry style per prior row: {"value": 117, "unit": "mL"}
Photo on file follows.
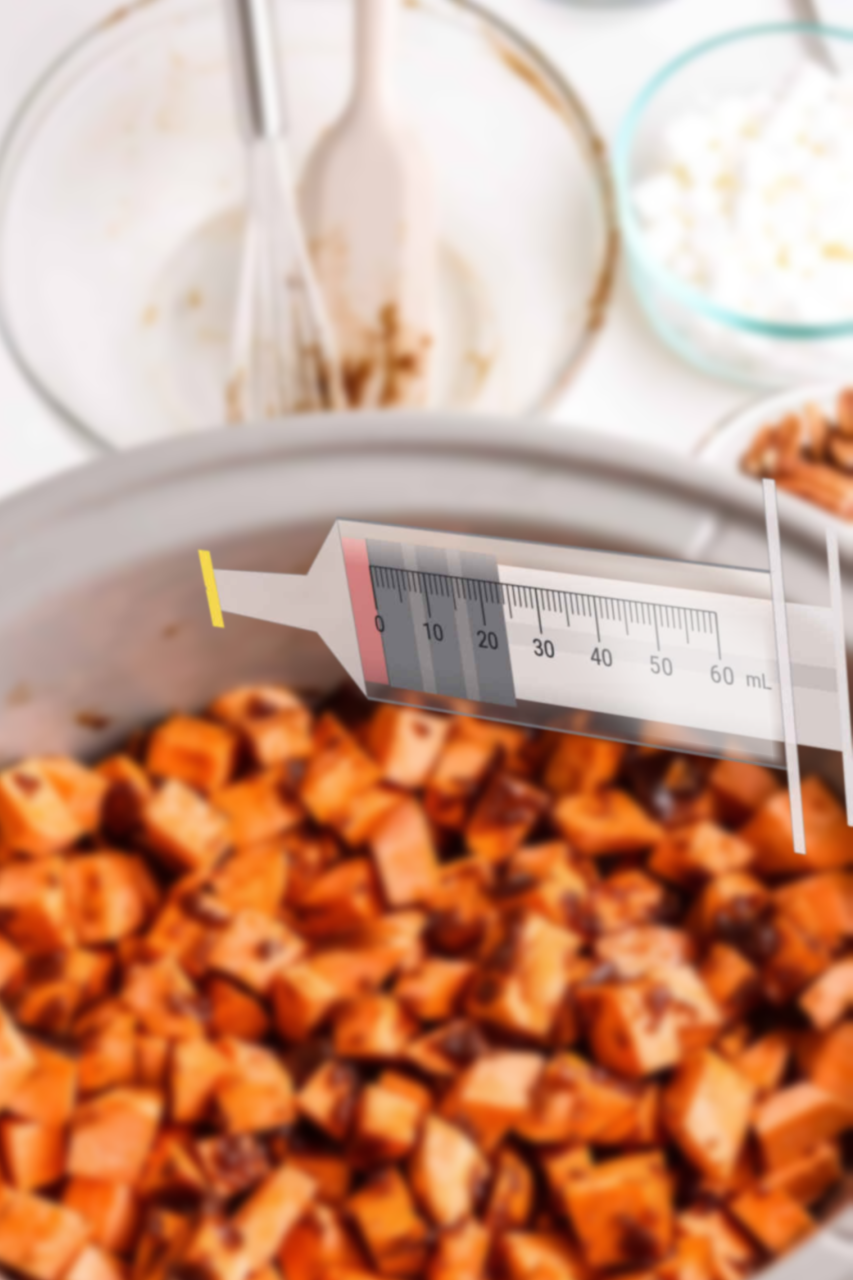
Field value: {"value": 0, "unit": "mL"}
